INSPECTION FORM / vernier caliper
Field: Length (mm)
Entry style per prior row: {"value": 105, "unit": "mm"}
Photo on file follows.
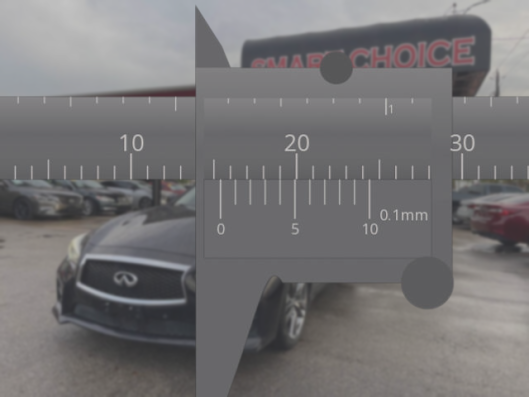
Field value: {"value": 15.4, "unit": "mm"}
